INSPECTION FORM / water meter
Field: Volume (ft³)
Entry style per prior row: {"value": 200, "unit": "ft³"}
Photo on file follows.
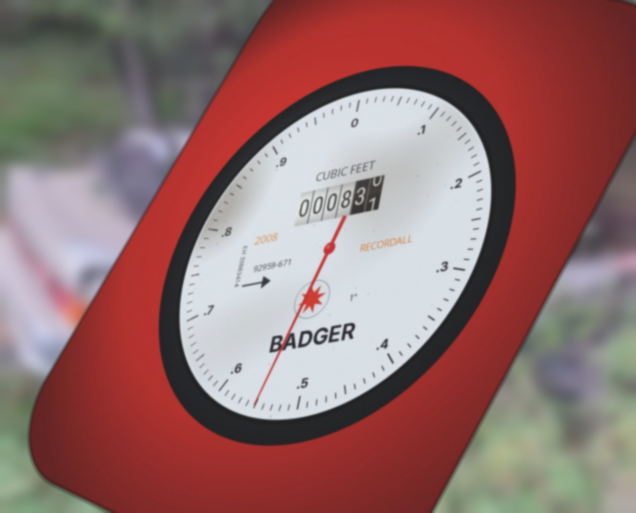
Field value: {"value": 830.55, "unit": "ft³"}
